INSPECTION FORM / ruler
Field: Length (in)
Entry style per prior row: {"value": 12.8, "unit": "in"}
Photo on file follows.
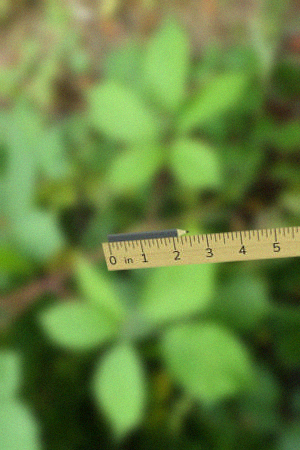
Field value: {"value": 2.5, "unit": "in"}
